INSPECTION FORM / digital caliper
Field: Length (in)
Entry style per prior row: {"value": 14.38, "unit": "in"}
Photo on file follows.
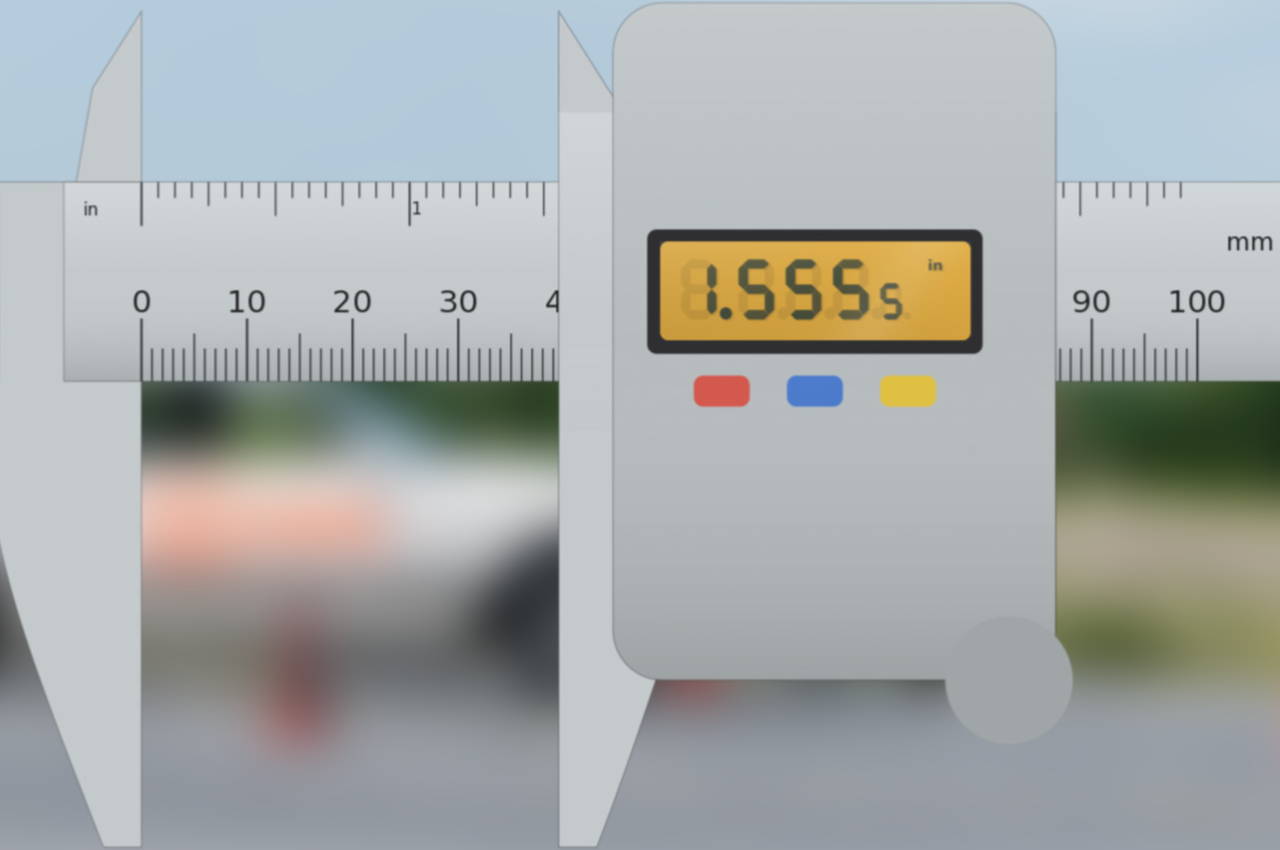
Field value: {"value": 1.5555, "unit": "in"}
